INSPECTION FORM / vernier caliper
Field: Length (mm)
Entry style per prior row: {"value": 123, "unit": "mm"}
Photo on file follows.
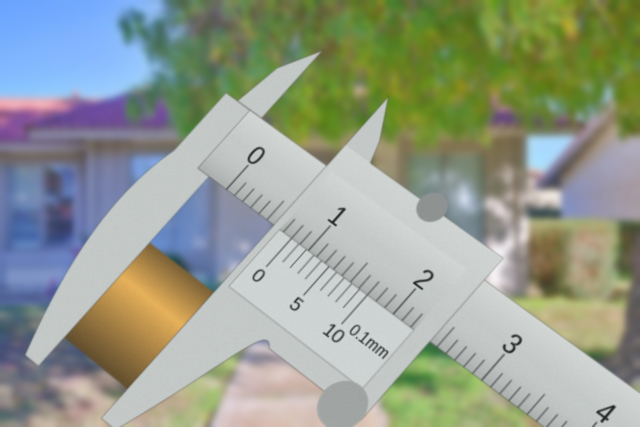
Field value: {"value": 8.0, "unit": "mm"}
